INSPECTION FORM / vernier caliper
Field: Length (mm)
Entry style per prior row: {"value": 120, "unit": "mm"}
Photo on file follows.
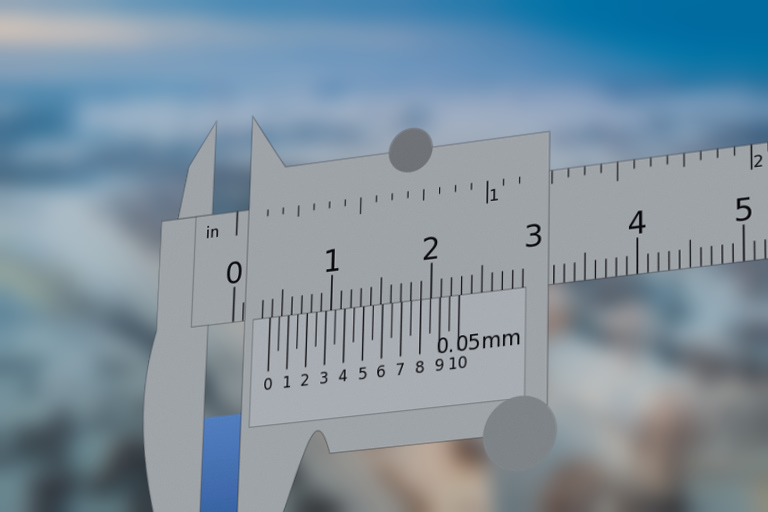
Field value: {"value": 3.8, "unit": "mm"}
